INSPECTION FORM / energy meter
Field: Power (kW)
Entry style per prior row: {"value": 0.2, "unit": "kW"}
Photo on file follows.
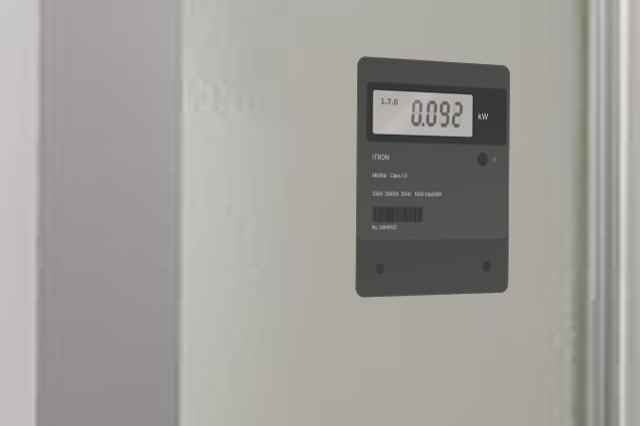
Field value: {"value": 0.092, "unit": "kW"}
